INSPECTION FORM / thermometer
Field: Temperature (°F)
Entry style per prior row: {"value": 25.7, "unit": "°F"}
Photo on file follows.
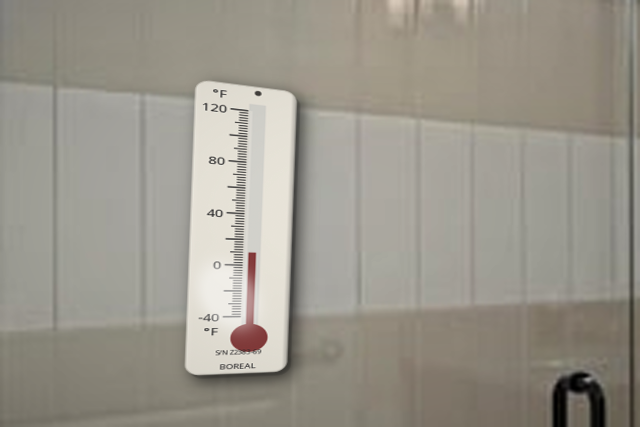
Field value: {"value": 10, "unit": "°F"}
